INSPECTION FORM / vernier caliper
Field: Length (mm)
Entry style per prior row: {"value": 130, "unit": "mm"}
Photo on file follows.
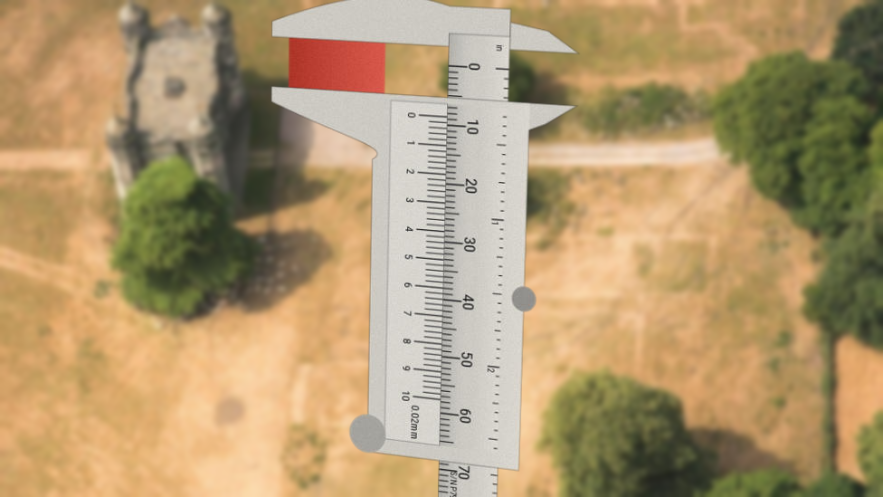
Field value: {"value": 8.6, "unit": "mm"}
